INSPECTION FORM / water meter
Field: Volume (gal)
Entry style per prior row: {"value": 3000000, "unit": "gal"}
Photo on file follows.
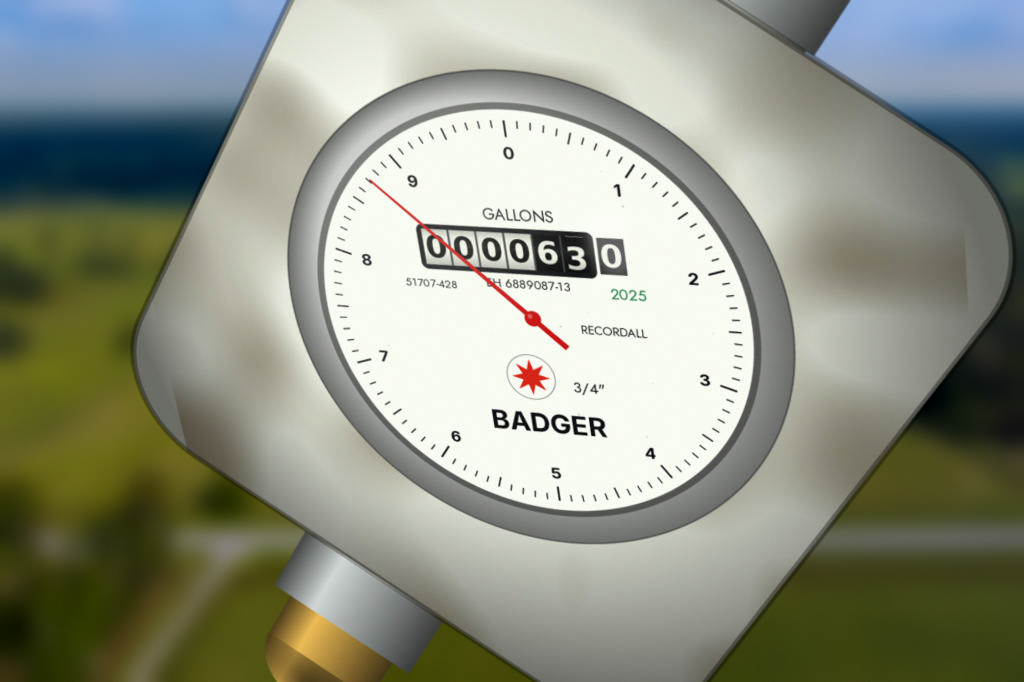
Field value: {"value": 628.7, "unit": "gal"}
